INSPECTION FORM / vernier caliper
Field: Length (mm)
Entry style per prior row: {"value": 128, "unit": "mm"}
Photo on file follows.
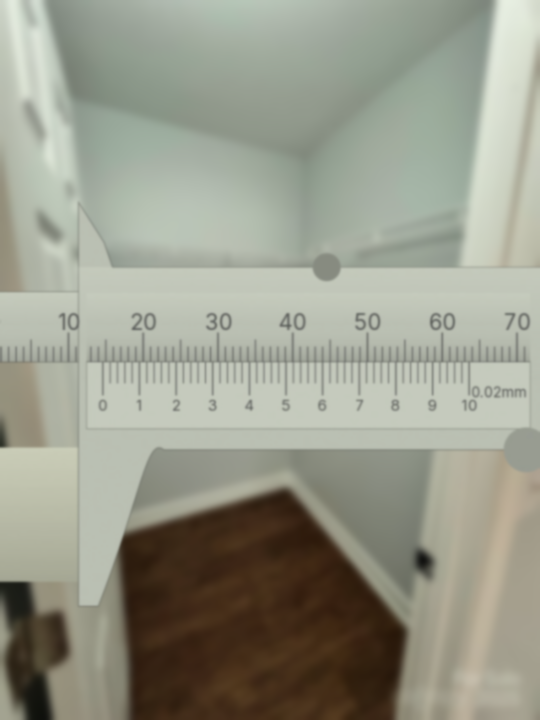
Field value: {"value": 14.6, "unit": "mm"}
